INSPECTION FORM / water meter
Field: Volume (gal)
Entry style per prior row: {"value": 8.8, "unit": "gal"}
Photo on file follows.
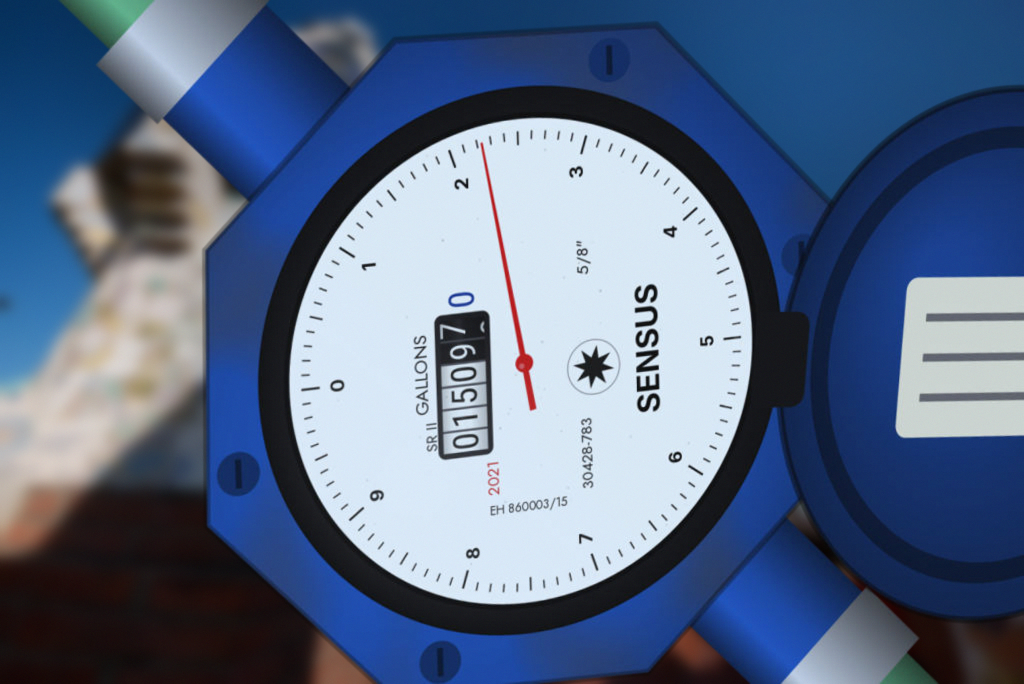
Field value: {"value": 150972.2, "unit": "gal"}
